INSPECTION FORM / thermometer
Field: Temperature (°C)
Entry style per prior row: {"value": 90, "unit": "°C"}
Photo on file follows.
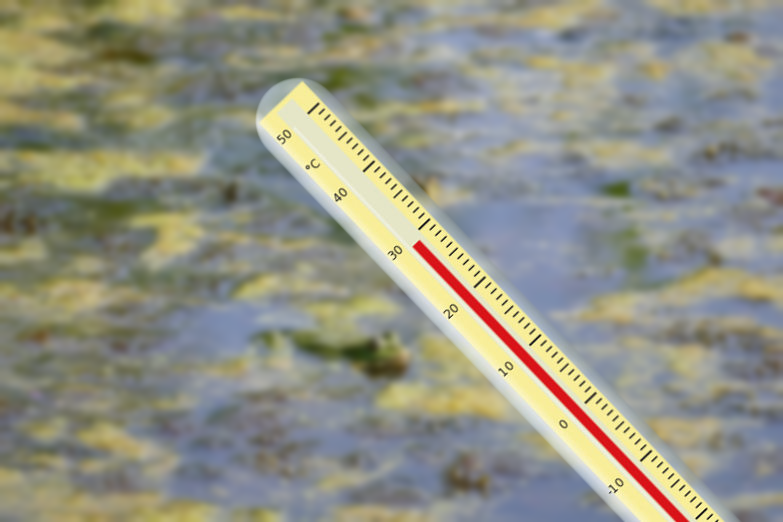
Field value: {"value": 29, "unit": "°C"}
